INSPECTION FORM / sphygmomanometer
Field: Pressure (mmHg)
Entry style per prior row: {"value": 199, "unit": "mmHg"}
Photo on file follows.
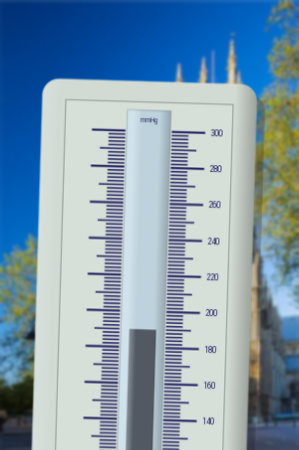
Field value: {"value": 190, "unit": "mmHg"}
